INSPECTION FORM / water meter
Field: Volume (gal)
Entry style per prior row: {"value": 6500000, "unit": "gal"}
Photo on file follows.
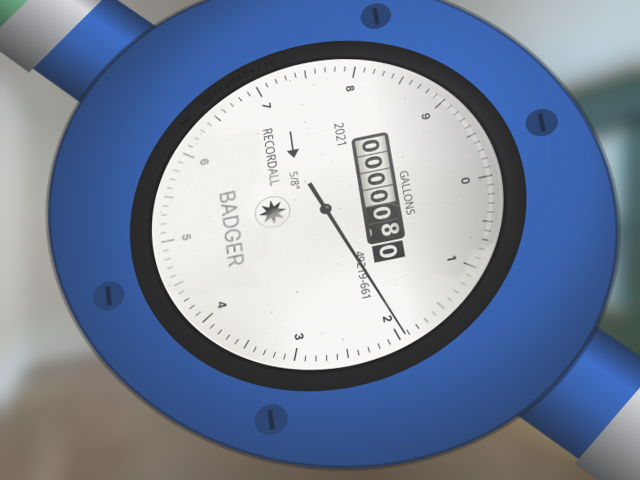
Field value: {"value": 81.9, "unit": "gal"}
